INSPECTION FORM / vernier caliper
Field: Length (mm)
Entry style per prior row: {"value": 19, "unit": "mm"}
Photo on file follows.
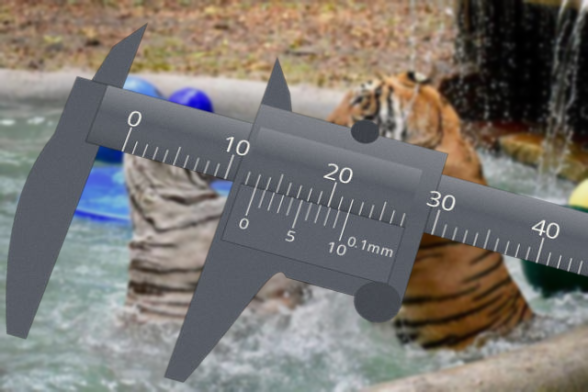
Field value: {"value": 13.0, "unit": "mm"}
